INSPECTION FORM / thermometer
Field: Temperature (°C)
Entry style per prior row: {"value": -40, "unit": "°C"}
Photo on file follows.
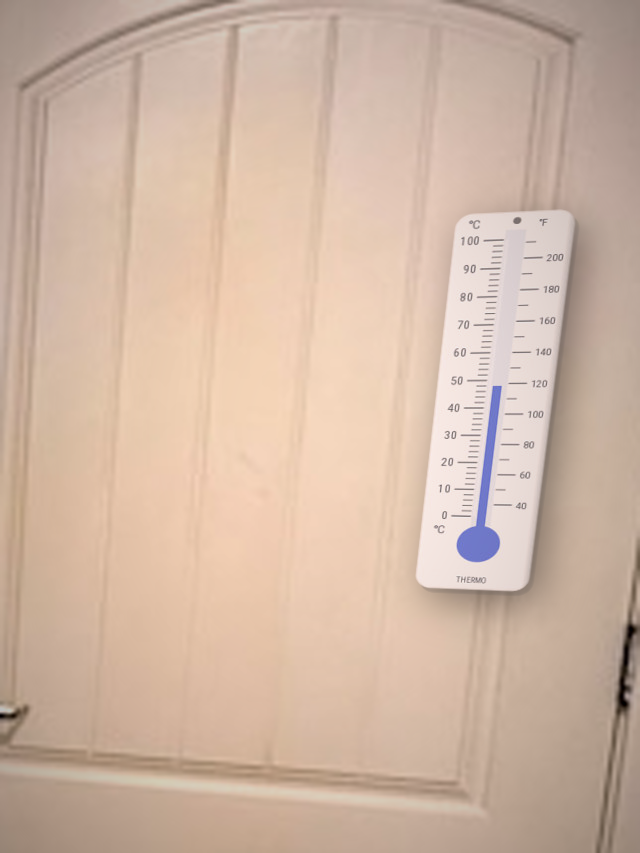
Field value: {"value": 48, "unit": "°C"}
